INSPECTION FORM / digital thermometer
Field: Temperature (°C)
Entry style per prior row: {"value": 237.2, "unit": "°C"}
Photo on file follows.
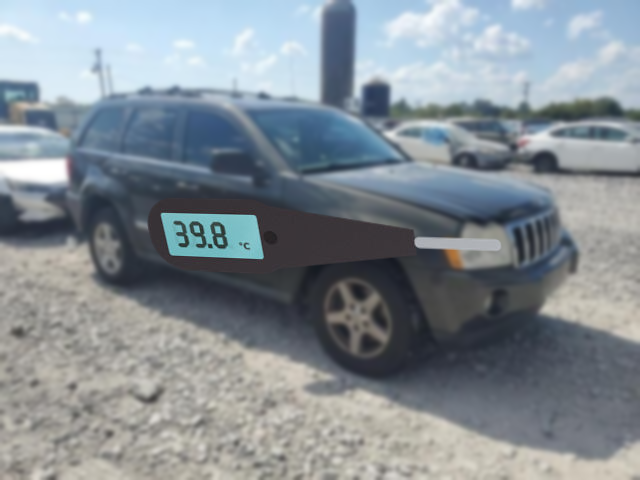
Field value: {"value": 39.8, "unit": "°C"}
